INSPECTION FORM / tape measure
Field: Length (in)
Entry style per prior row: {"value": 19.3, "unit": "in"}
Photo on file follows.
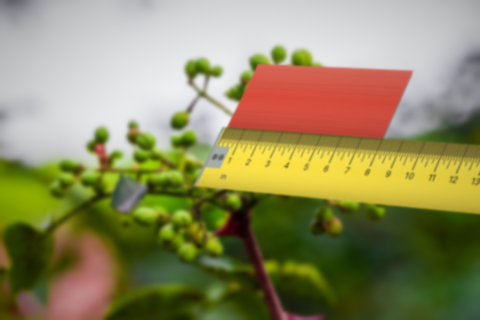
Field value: {"value": 8, "unit": "in"}
